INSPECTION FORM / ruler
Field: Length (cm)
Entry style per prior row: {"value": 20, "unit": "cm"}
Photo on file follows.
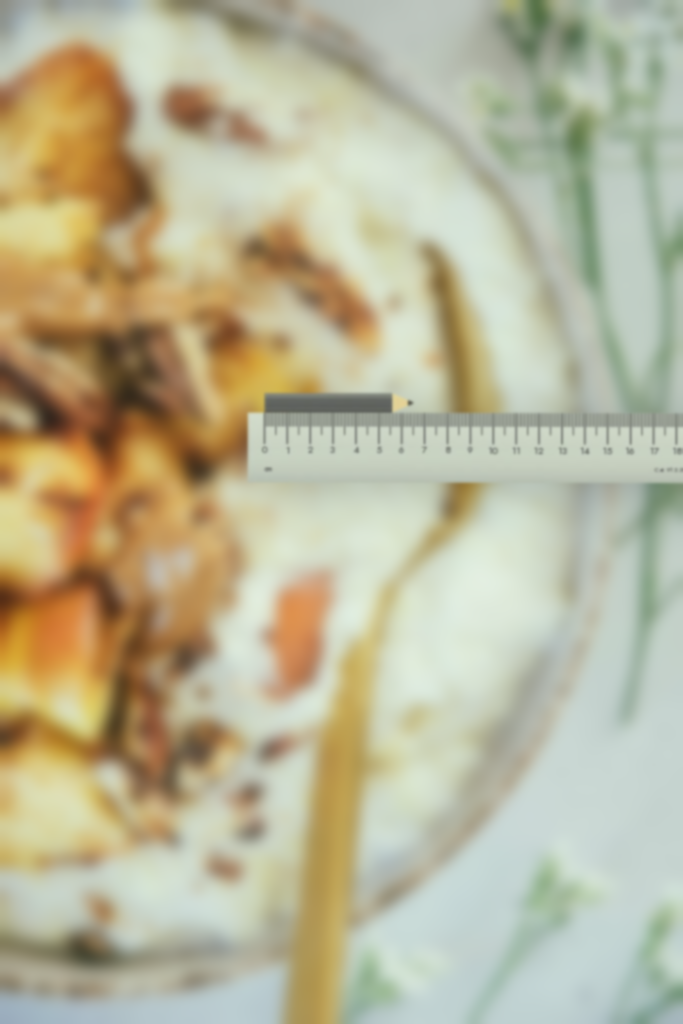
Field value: {"value": 6.5, "unit": "cm"}
